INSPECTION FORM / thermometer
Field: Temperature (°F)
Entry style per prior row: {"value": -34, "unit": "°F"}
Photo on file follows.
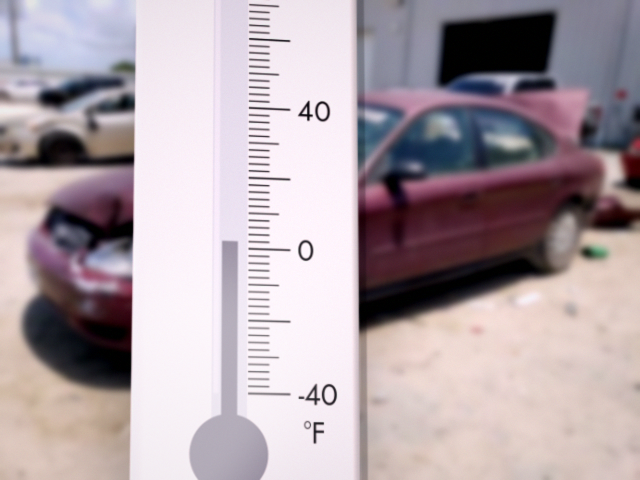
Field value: {"value": 2, "unit": "°F"}
